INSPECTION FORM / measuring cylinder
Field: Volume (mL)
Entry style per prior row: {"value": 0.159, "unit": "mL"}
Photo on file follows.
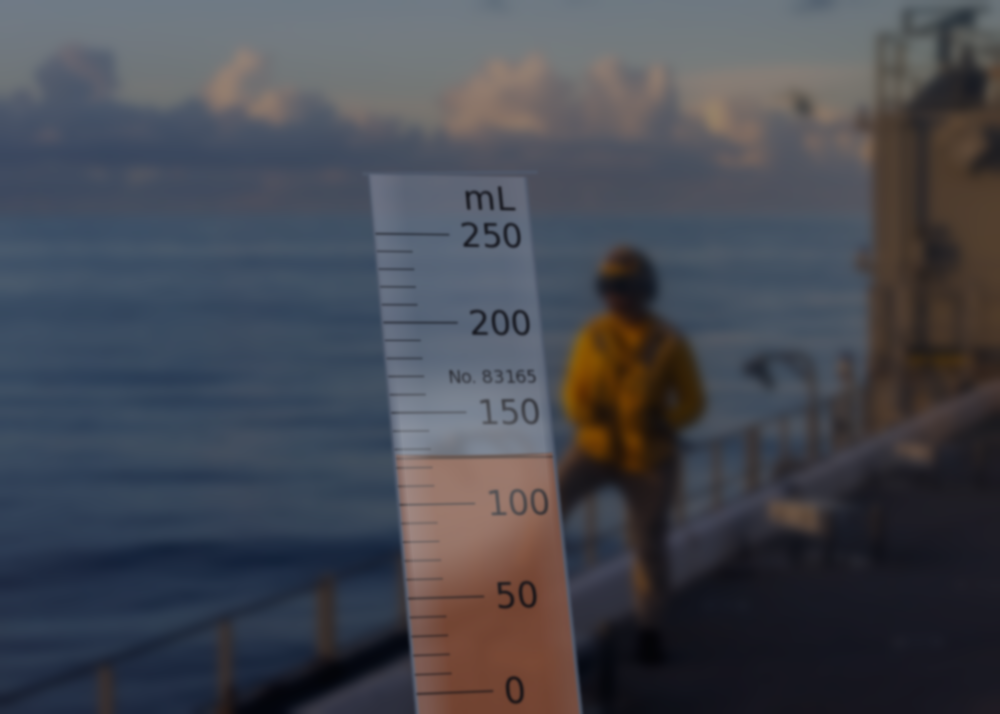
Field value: {"value": 125, "unit": "mL"}
